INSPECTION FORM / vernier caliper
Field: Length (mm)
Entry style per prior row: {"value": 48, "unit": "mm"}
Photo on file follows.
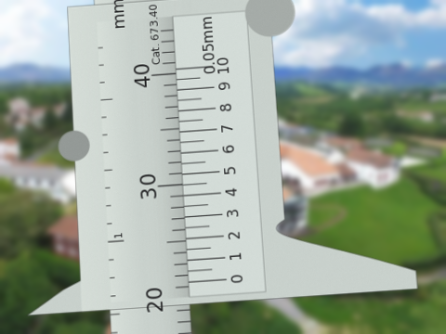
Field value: {"value": 21.4, "unit": "mm"}
